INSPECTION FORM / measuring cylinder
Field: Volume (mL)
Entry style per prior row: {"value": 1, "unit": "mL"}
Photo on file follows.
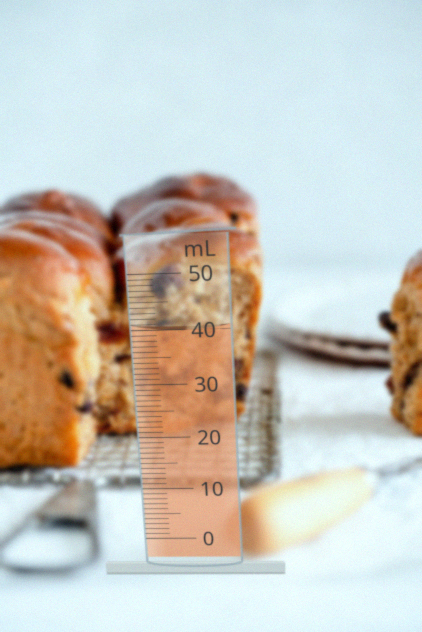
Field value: {"value": 40, "unit": "mL"}
